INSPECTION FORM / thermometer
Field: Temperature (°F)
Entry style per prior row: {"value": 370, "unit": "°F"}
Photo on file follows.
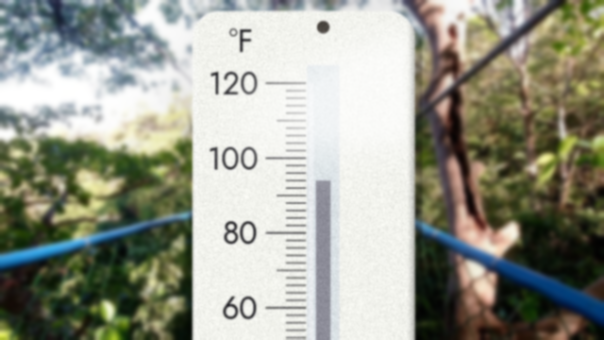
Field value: {"value": 94, "unit": "°F"}
